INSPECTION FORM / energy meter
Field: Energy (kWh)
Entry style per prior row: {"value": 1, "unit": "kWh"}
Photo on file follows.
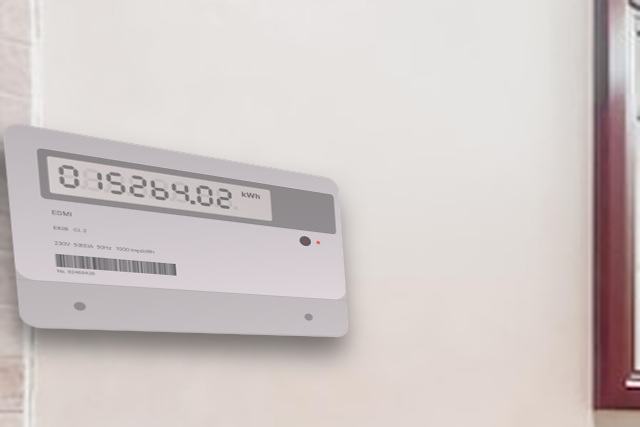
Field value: {"value": 15264.02, "unit": "kWh"}
